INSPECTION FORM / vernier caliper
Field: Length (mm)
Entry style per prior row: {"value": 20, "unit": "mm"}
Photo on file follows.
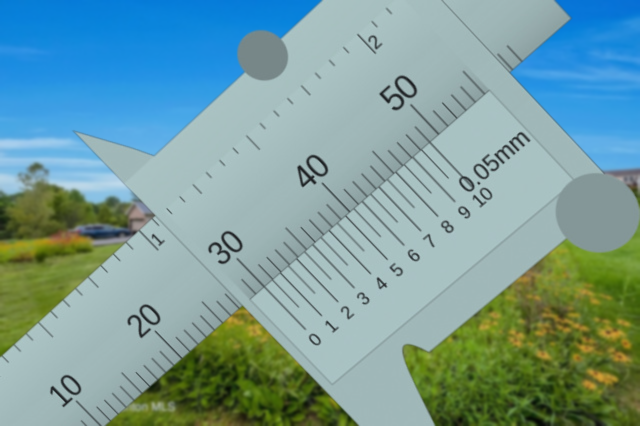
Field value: {"value": 30.0, "unit": "mm"}
